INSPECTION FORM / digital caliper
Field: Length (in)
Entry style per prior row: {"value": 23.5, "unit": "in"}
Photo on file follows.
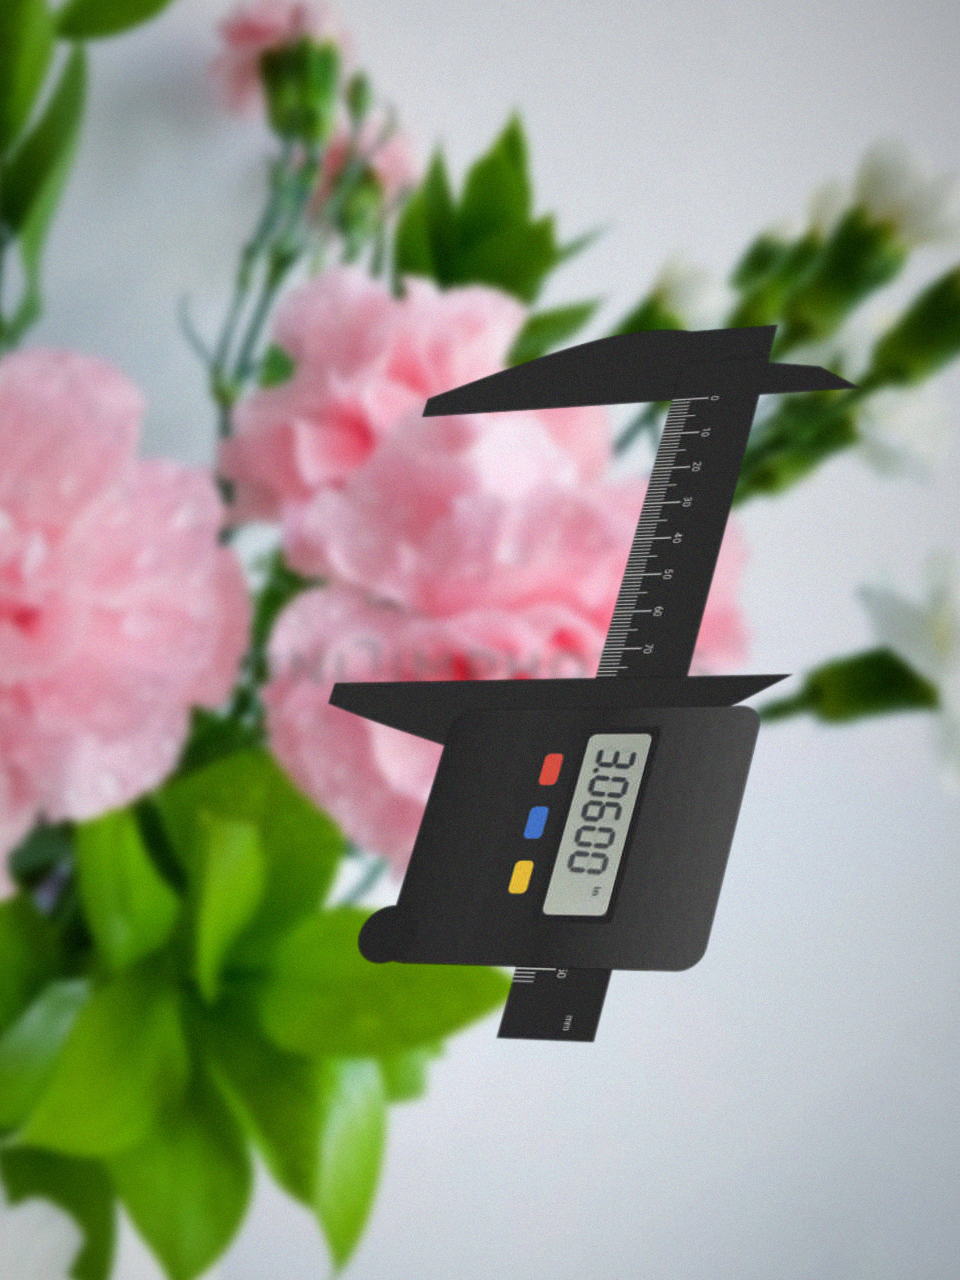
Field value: {"value": 3.0600, "unit": "in"}
